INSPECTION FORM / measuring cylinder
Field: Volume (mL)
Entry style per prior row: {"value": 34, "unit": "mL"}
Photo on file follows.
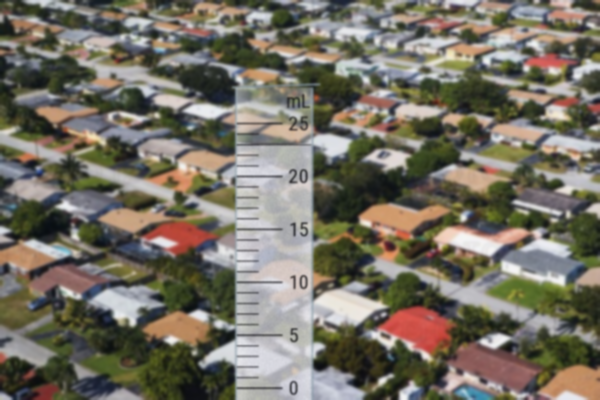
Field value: {"value": 23, "unit": "mL"}
